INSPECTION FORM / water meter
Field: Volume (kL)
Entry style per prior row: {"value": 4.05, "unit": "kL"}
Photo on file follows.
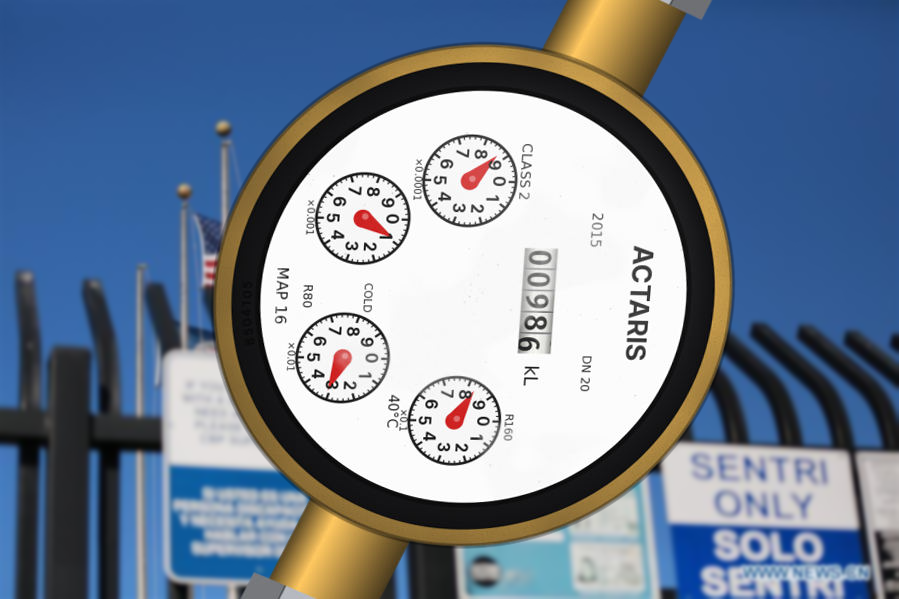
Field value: {"value": 985.8308, "unit": "kL"}
